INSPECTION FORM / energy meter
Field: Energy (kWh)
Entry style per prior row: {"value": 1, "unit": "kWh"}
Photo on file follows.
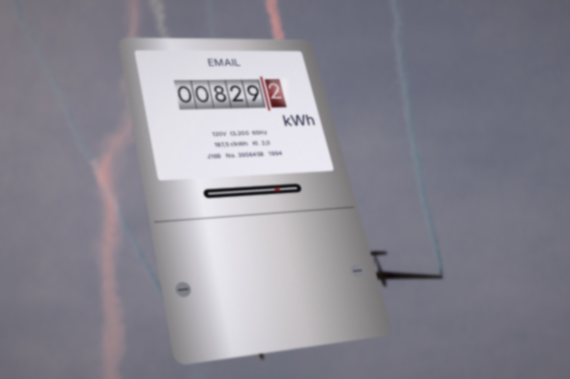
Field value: {"value": 829.2, "unit": "kWh"}
